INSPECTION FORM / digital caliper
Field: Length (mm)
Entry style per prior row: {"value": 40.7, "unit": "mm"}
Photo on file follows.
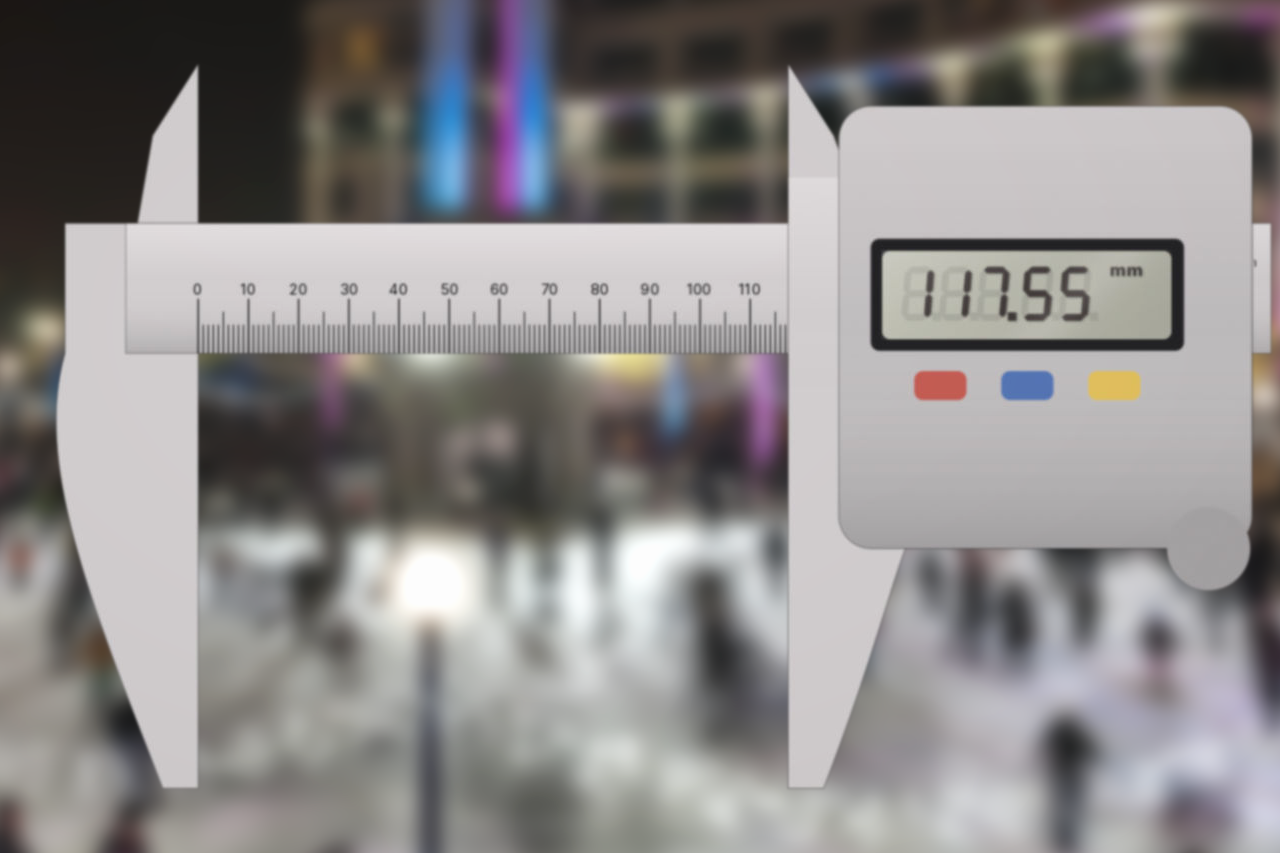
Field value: {"value": 117.55, "unit": "mm"}
